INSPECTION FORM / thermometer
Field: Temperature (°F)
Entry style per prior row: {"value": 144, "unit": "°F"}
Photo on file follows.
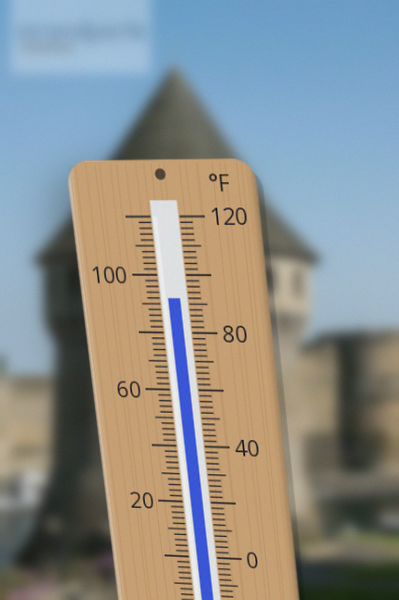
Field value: {"value": 92, "unit": "°F"}
